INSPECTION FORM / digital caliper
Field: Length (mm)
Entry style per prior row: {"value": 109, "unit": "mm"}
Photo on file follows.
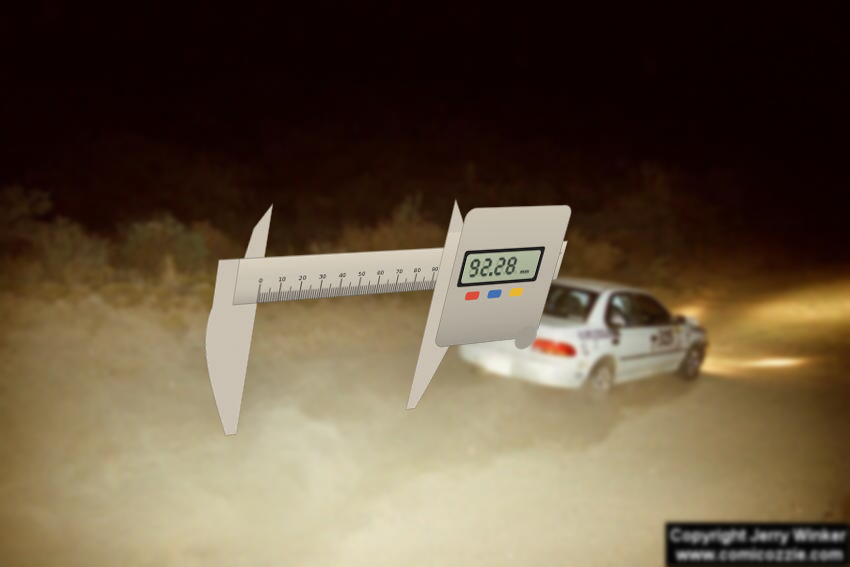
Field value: {"value": 92.28, "unit": "mm"}
